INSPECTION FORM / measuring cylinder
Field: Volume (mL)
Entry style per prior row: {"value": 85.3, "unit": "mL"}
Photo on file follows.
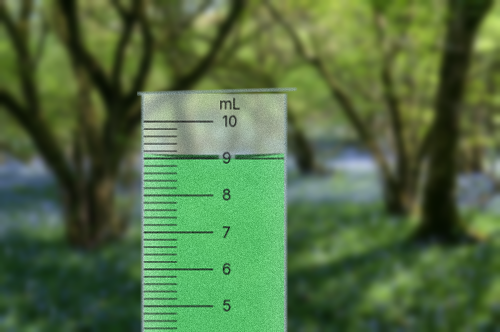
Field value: {"value": 9, "unit": "mL"}
